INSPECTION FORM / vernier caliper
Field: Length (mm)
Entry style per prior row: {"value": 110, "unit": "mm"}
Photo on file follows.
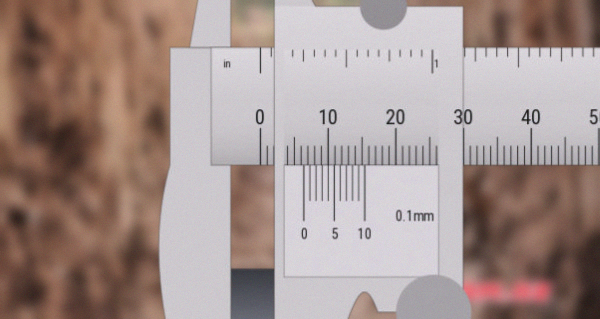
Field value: {"value": 6.4, "unit": "mm"}
